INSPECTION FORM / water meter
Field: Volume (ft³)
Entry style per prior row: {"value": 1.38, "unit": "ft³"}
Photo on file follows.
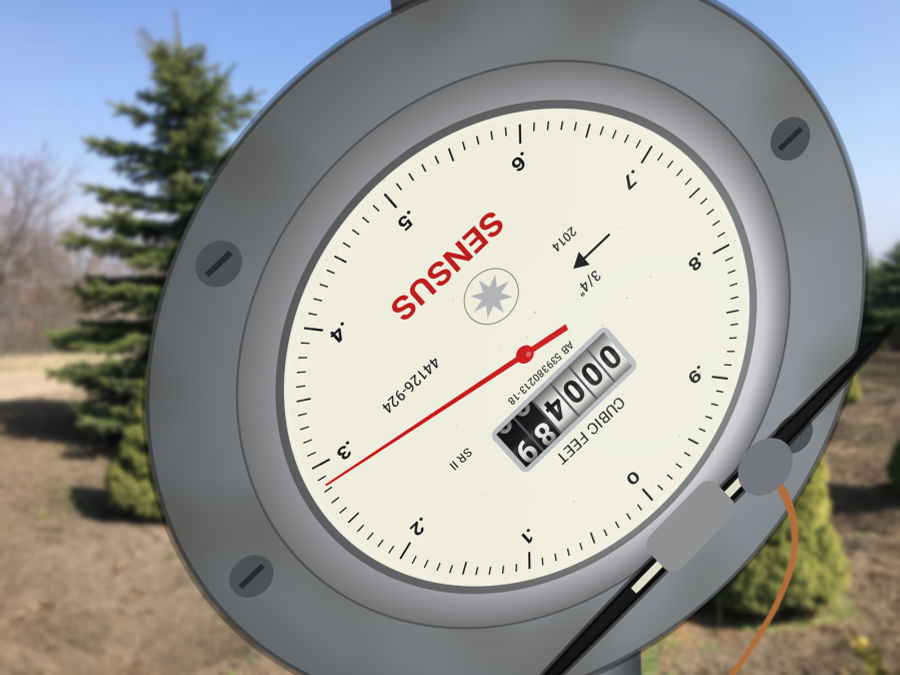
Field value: {"value": 489.28, "unit": "ft³"}
